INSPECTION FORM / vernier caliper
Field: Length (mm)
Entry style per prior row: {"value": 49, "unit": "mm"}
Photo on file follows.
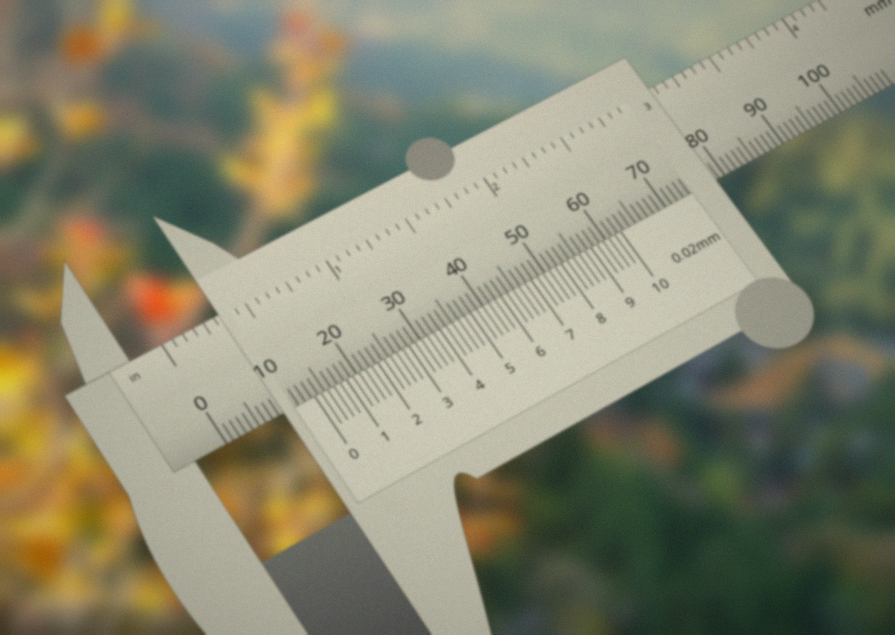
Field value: {"value": 13.5, "unit": "mm"}
